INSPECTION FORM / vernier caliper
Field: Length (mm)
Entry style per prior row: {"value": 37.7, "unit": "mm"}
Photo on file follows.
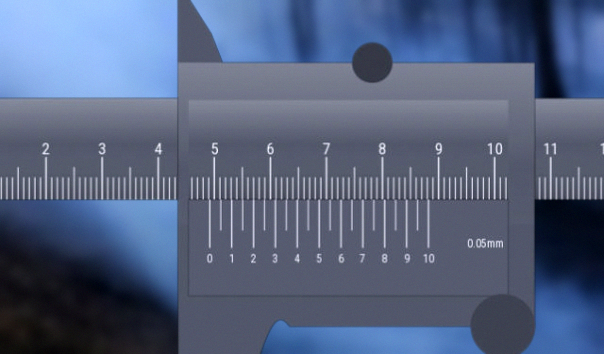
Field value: {"value": 49.2, "unit": "mm"}
